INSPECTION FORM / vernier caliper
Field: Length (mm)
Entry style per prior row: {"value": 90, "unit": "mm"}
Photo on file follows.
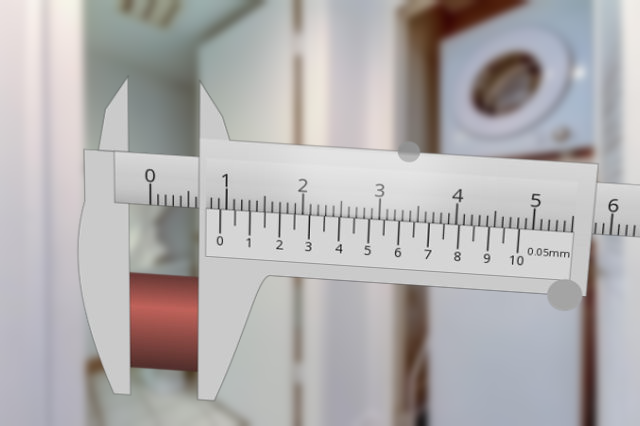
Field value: {"value": 9.2, "unit": "mm"}
